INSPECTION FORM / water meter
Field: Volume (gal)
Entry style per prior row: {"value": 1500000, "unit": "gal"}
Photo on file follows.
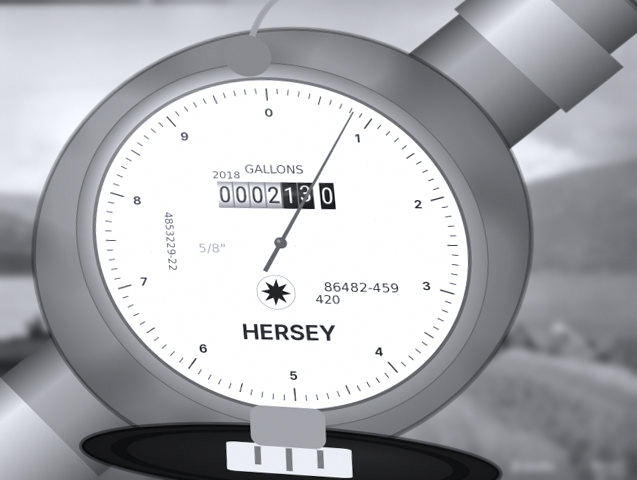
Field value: {"value": 2130.8, "unit": "gal"}
